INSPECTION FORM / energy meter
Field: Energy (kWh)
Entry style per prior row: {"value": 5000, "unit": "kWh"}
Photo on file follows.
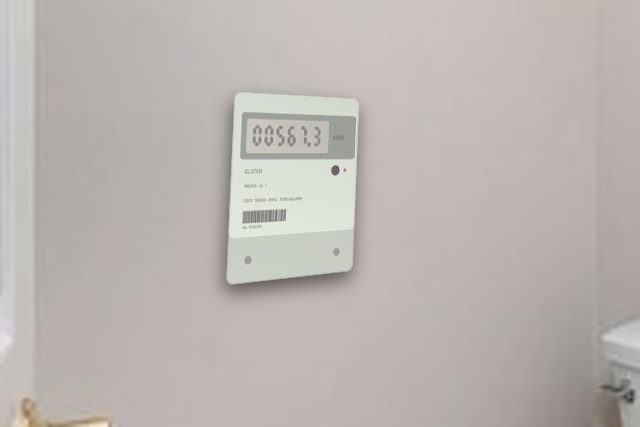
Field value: {"value": 567.3, "unit": "kWh"}
